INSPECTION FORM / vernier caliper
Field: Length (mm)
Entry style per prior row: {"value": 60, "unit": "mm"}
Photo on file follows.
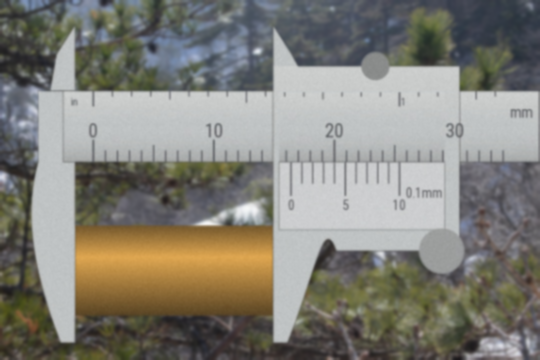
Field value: {"value": 16.4, "unit": "mm"}
